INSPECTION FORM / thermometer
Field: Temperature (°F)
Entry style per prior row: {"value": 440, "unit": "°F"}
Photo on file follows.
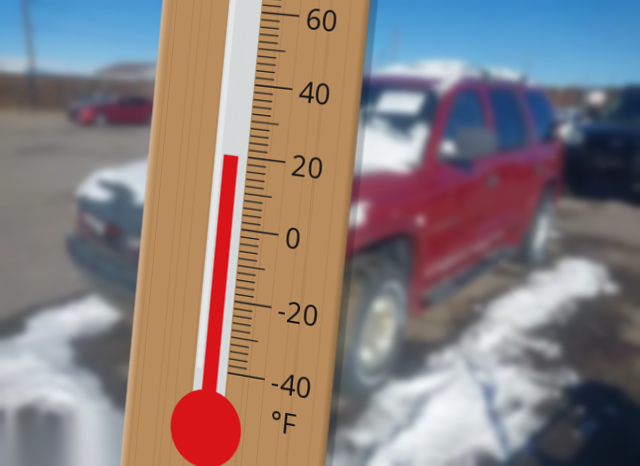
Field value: {"value": 20, "unit": "°F"}
